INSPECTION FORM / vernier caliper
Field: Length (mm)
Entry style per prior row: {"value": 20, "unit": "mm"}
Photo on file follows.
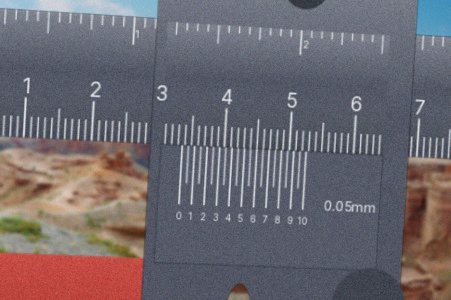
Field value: {"value": 33.6, "unit": "mm"}
